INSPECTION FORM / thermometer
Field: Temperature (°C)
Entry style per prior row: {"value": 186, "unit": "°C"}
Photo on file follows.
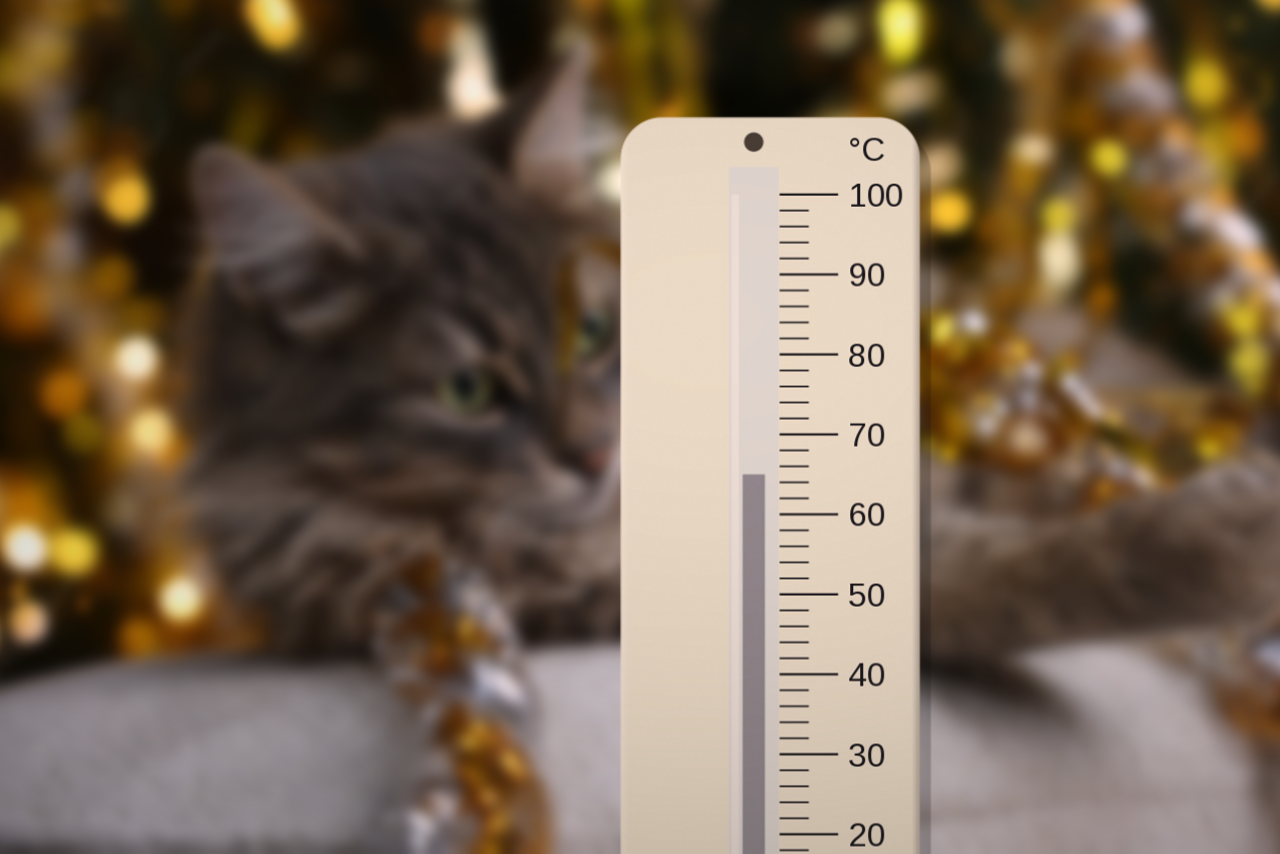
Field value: {"value": 65, "unit": "°C"}
